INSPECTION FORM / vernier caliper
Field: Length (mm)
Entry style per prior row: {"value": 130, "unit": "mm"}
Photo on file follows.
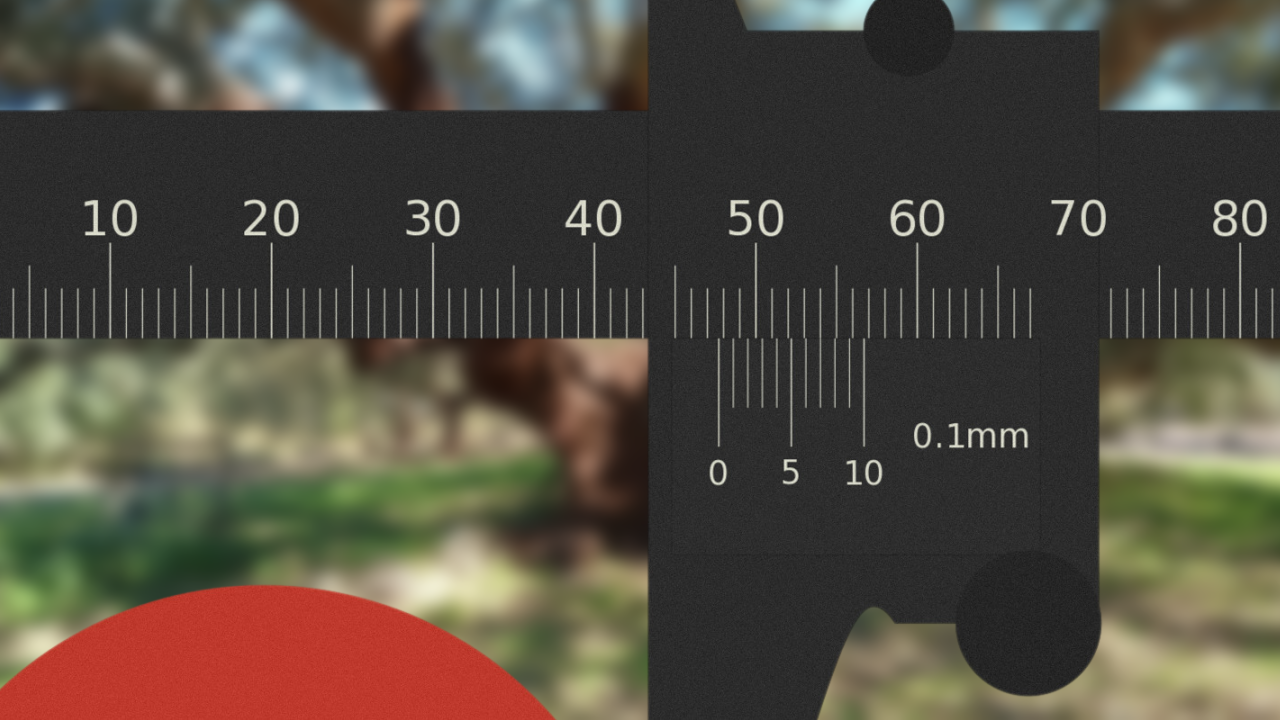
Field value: {"value": 47.7, "unit": "mm"}
